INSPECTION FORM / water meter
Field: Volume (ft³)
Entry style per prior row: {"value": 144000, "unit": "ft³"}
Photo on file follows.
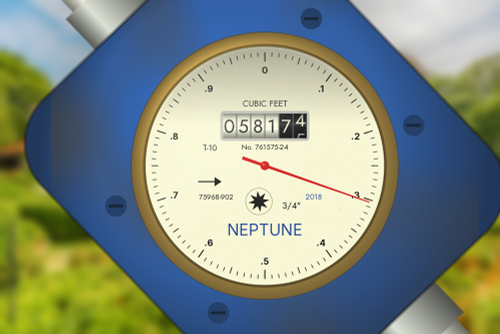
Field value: {"value": 58174.30, "unit": "ft³"}
